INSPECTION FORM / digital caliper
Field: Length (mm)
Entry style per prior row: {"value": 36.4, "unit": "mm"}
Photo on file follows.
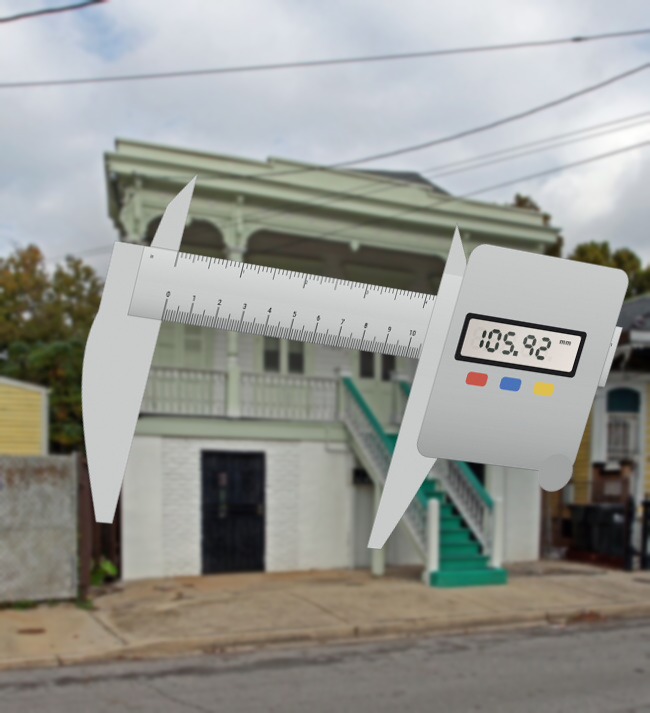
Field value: {"value": 105.92, "unit": "mm"}
